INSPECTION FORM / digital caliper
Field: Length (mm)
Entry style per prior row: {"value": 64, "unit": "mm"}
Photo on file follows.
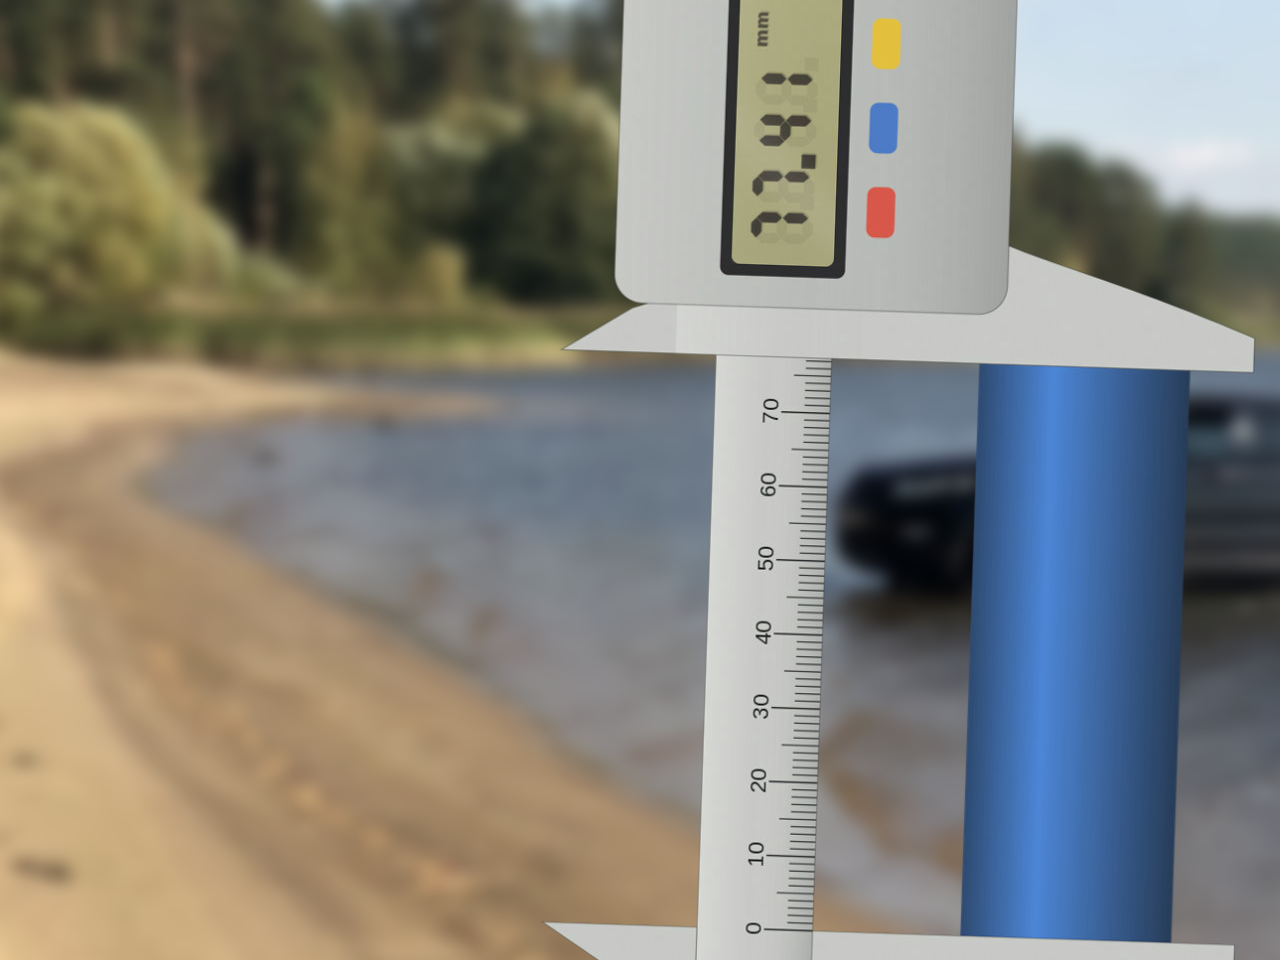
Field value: {"value": 77.41, "unit": "mm"}
